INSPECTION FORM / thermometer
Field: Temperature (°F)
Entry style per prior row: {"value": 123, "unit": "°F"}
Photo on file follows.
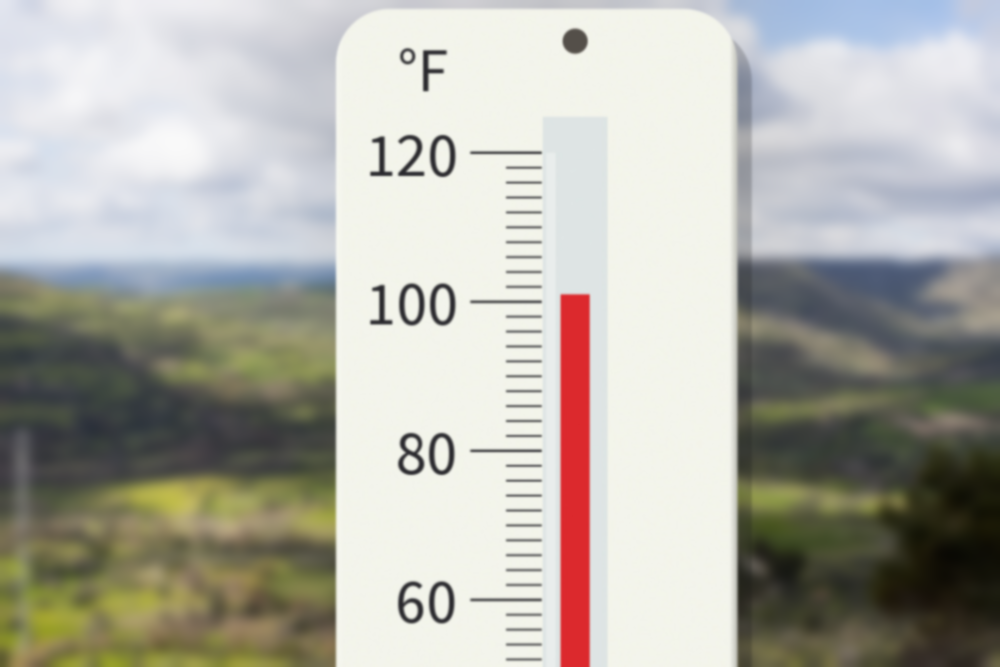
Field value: {"value": 101, "unit": "°F"}
